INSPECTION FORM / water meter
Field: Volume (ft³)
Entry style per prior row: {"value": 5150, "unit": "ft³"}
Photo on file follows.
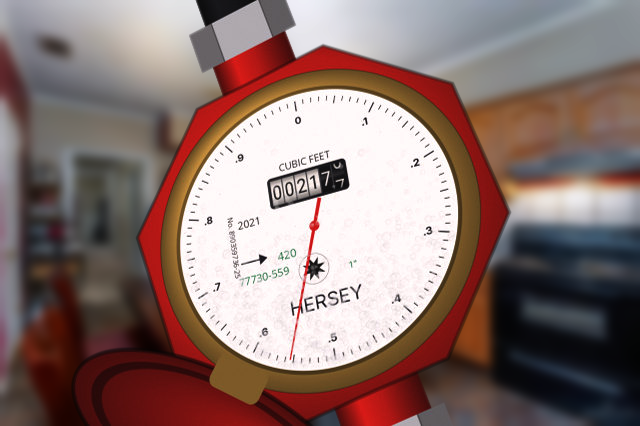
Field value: {"value": 2176.55, "unit": "ft³"}
